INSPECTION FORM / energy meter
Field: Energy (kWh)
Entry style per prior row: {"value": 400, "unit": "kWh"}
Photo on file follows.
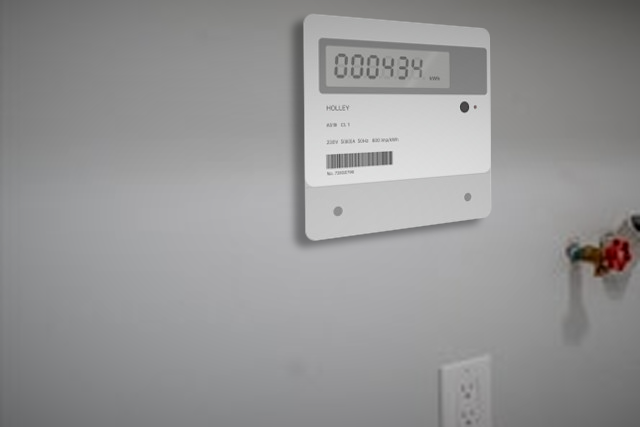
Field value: {"value": 434, "unit": "kWh"}
